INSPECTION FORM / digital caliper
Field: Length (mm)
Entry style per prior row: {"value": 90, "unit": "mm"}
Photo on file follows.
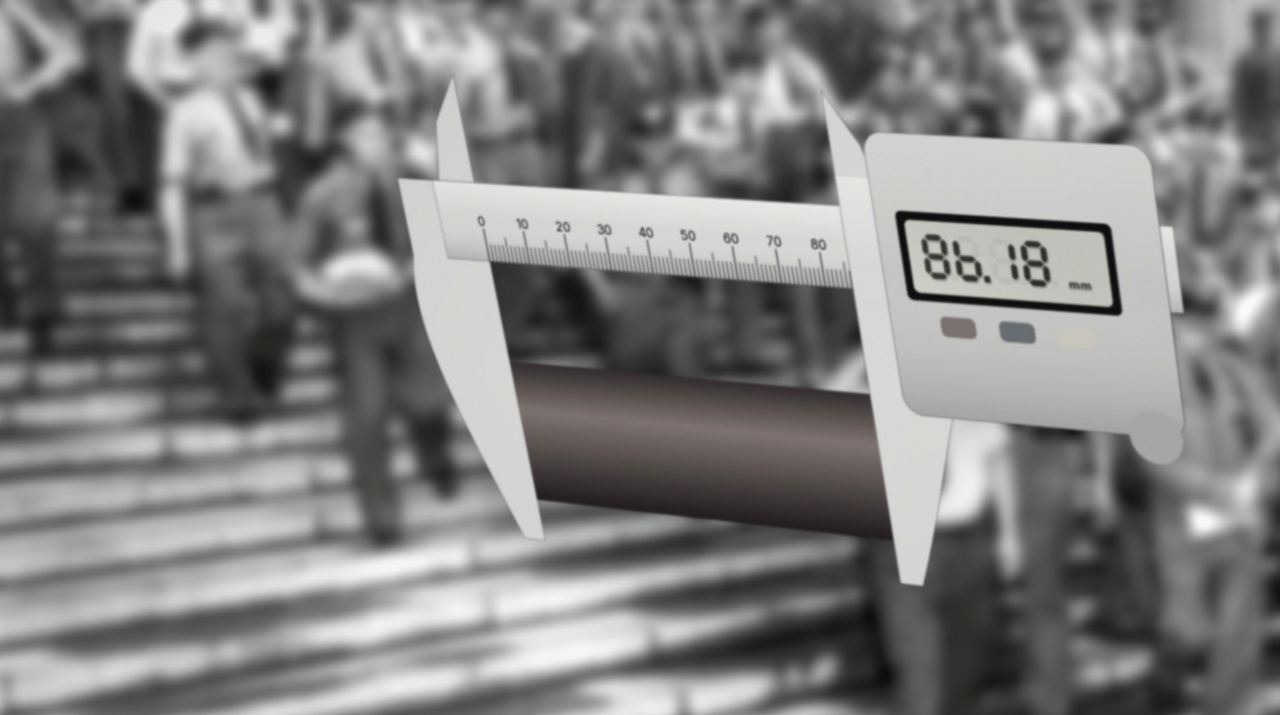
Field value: {"value": 86.18, "unit": "mm"}
